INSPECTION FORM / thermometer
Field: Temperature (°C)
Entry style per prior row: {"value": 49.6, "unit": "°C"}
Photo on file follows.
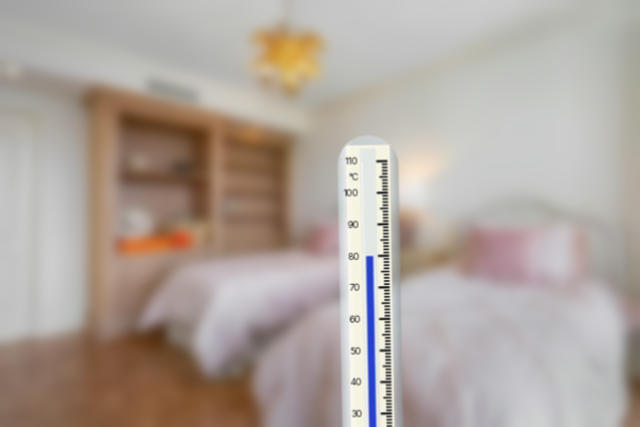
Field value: {"value": 80, "unit": "°C"}
